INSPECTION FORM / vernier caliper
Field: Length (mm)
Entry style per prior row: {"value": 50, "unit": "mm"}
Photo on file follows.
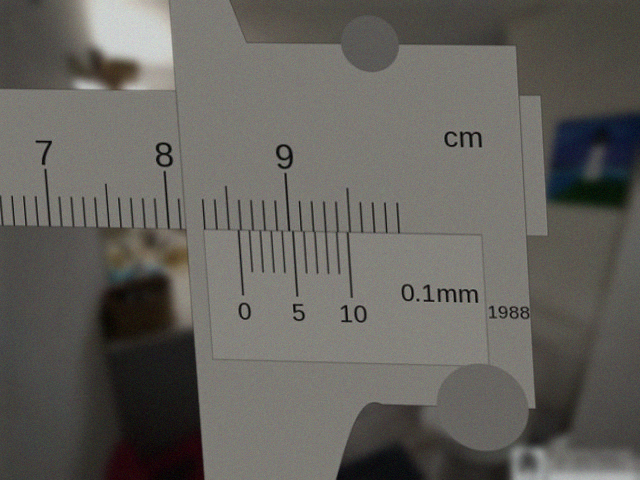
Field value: {"value": 85.8, "unit": "mm"}
